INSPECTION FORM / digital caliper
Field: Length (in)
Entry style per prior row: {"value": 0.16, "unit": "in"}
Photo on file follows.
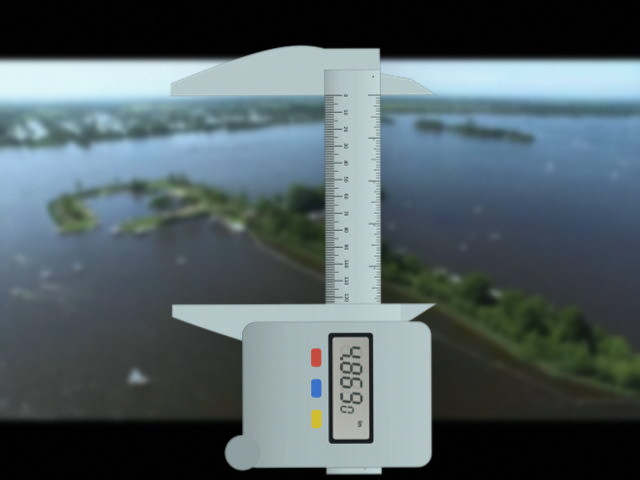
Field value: {"value": 4.8690, "unit": "in"}
